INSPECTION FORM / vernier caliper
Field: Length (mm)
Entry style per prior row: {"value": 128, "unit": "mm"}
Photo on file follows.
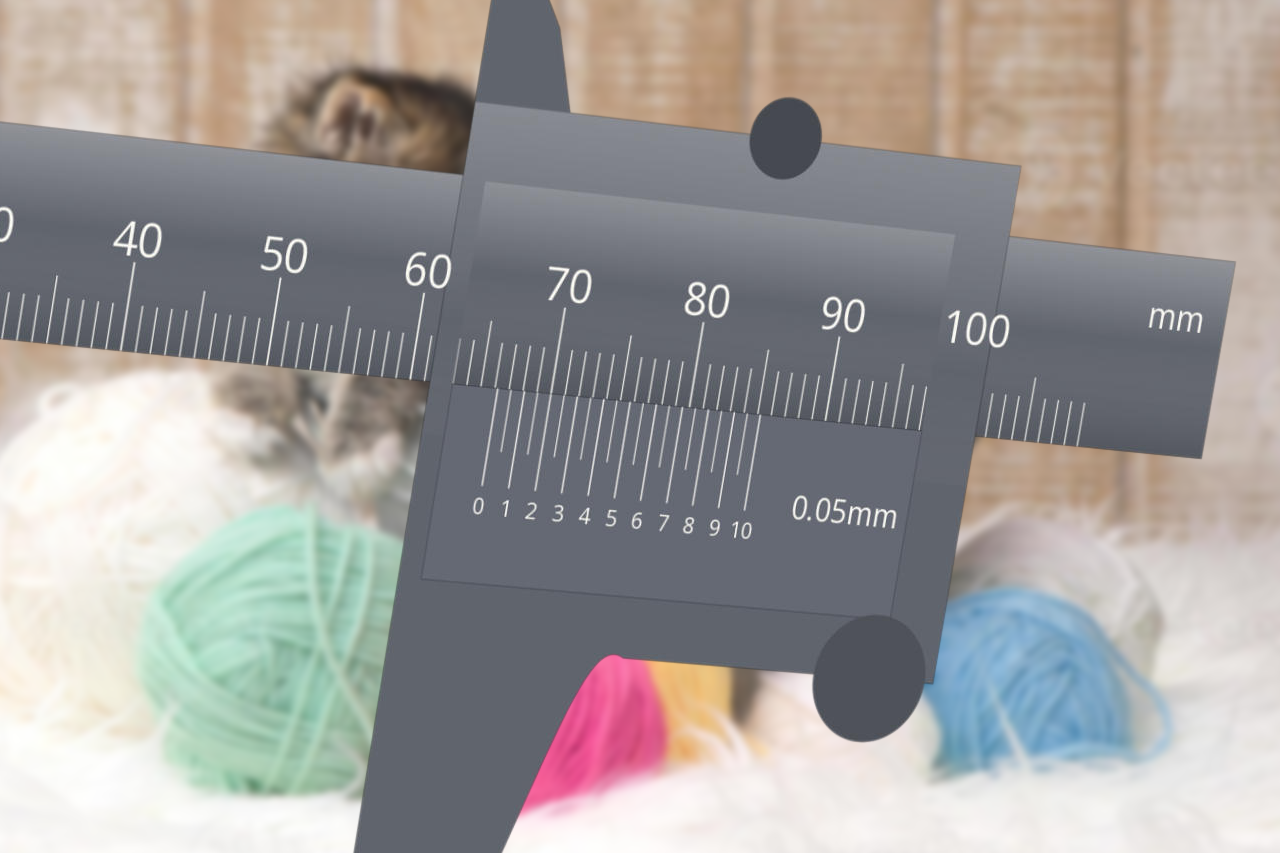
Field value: {"value": 66.2, "unit": "mm"}
